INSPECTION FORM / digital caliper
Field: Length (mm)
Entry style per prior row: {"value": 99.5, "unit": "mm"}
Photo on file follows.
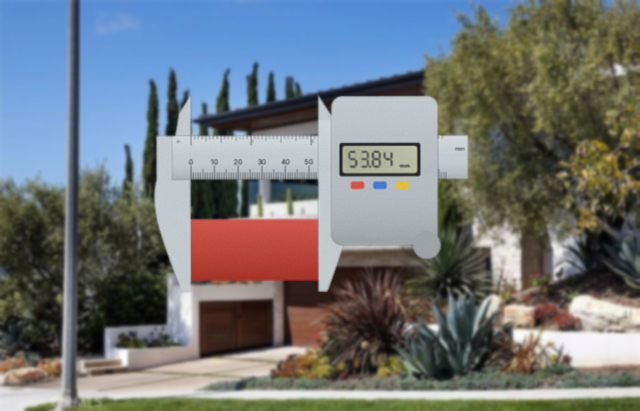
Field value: {"value": 53.84, "unit": "mm"}
